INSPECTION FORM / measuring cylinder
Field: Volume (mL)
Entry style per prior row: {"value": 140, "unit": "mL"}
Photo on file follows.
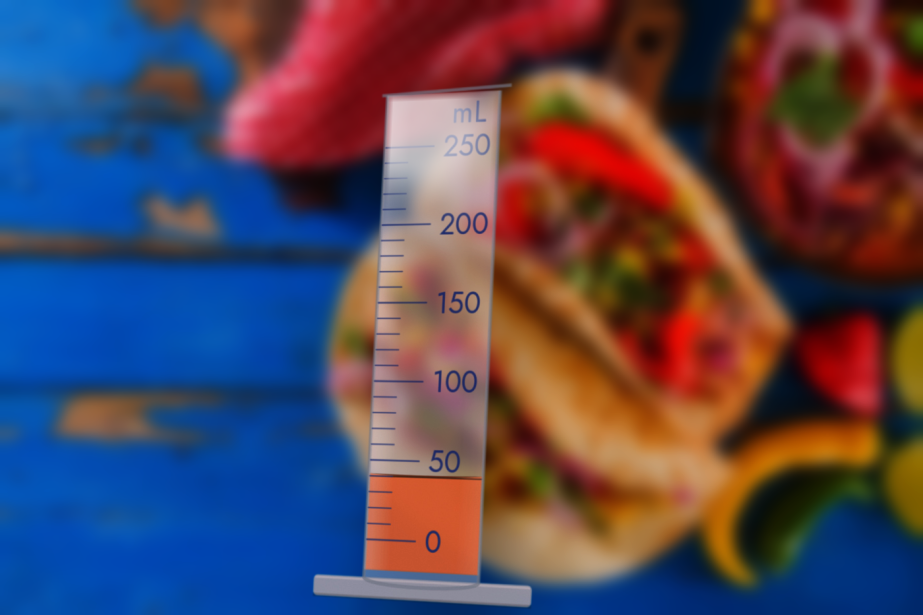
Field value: {"value": 40, "unit": "mL"}
